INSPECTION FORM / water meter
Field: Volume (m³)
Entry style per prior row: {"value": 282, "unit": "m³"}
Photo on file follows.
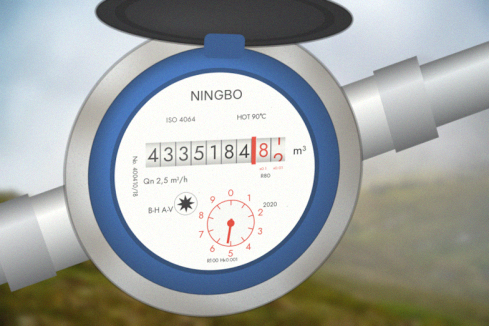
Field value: {"value": 4335184.815, "unit": "m³"}
